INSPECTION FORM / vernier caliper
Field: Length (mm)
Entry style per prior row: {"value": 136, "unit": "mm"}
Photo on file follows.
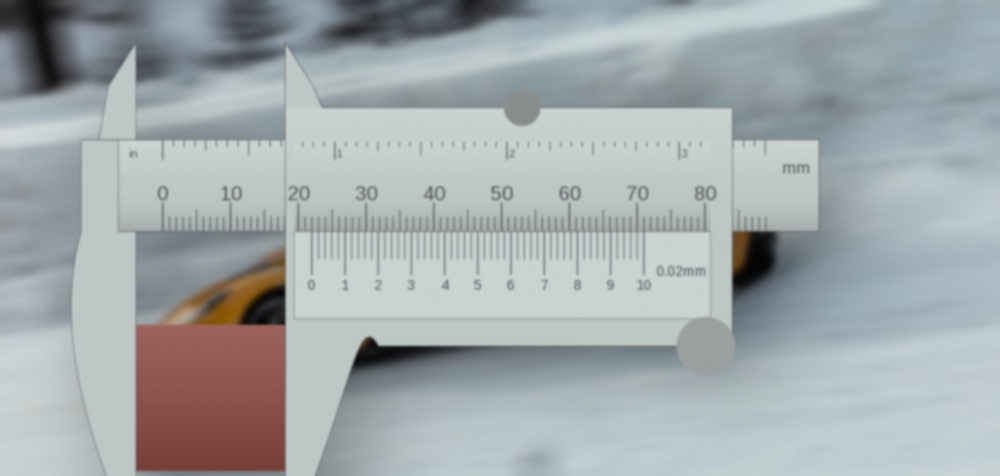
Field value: {"value": 22.0, "unit": "mm"}
